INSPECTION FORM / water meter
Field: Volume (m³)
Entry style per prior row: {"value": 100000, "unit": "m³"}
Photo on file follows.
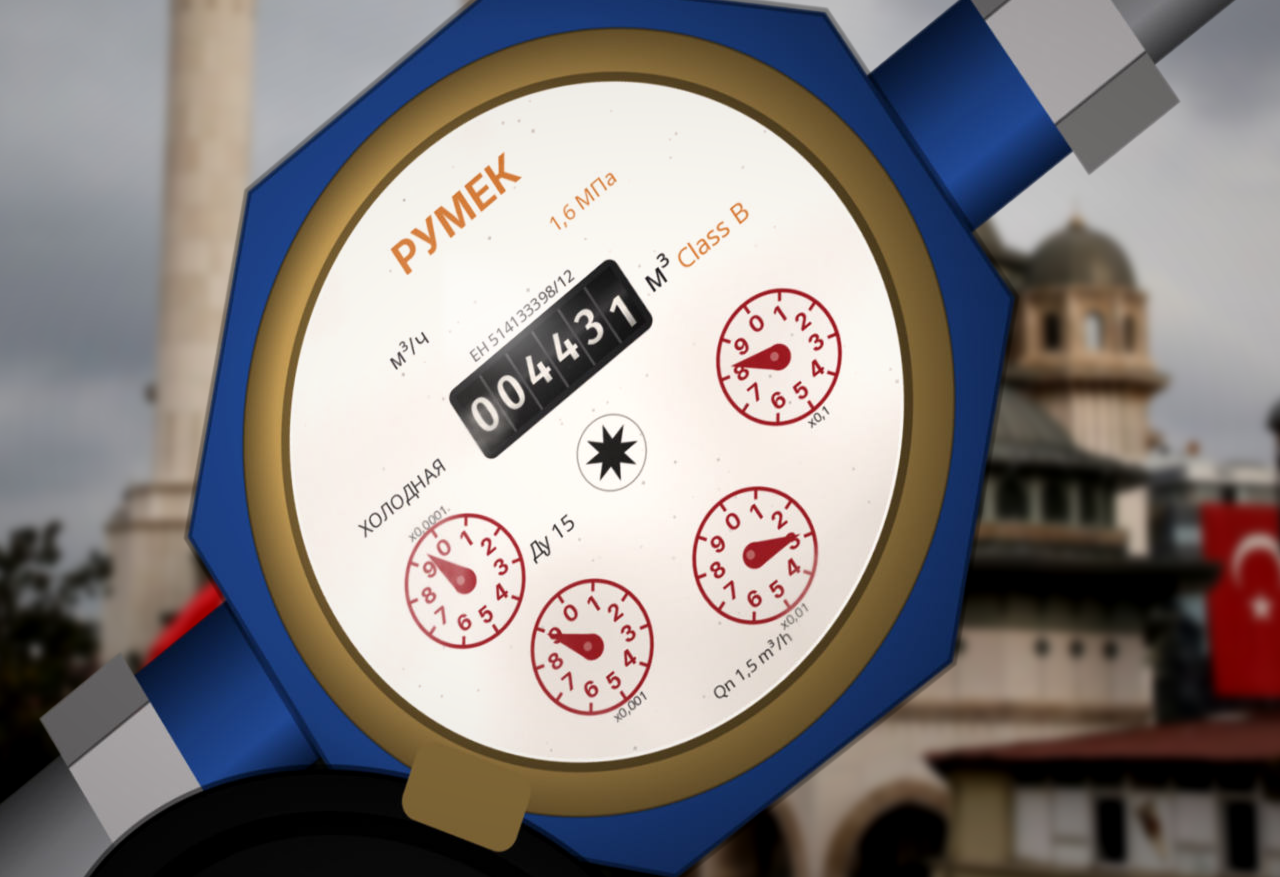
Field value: {"value": 4430.8289, "unit": "m³"}
